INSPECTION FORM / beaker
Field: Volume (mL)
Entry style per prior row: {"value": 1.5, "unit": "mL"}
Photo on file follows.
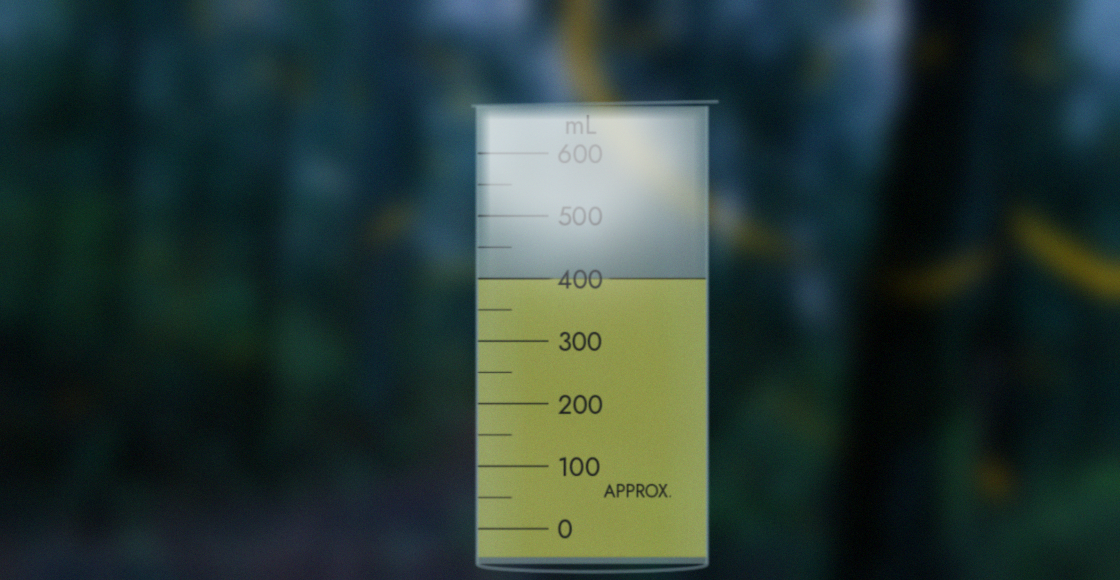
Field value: {"value": 400, "unit": "mL"}
